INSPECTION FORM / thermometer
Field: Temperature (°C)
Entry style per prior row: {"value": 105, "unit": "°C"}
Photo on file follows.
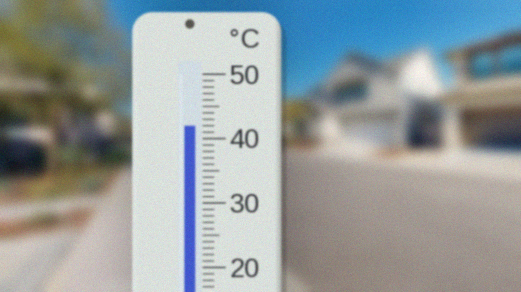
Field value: {"value": 42, "unit": "°C"}
